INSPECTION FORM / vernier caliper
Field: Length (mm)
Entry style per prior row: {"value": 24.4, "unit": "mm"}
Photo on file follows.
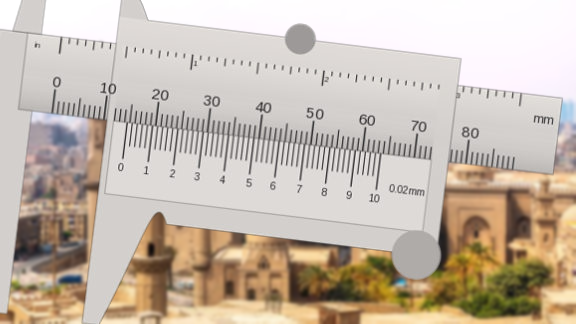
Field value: {"value": 14.5, "unit": "mm"}
